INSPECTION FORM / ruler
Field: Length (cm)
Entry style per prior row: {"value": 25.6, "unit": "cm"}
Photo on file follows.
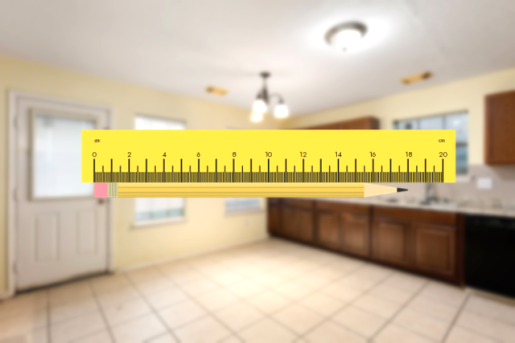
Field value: {"value": 18, "unit": "cm"}
